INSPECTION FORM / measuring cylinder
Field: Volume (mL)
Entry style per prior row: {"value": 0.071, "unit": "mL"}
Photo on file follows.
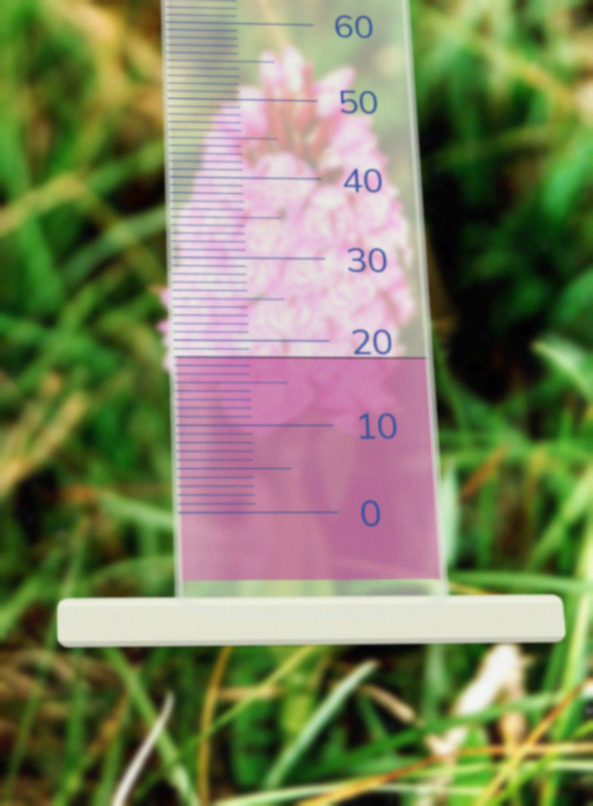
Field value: {"value": 18, "unit": "mL"}
